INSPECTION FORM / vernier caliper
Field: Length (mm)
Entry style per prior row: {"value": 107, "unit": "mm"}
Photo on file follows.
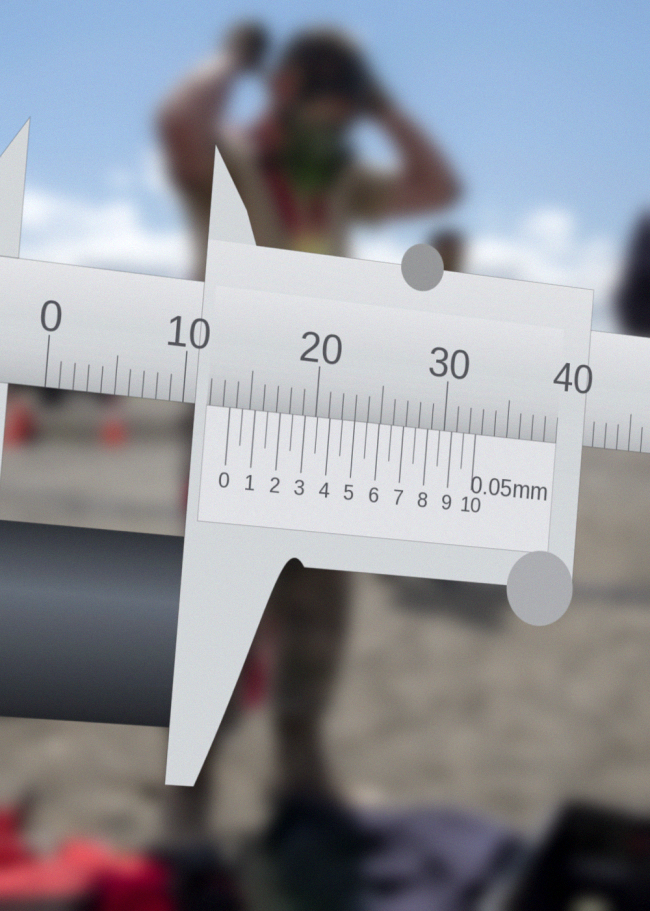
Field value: {"value": 13.5, "unit": "mm"}
